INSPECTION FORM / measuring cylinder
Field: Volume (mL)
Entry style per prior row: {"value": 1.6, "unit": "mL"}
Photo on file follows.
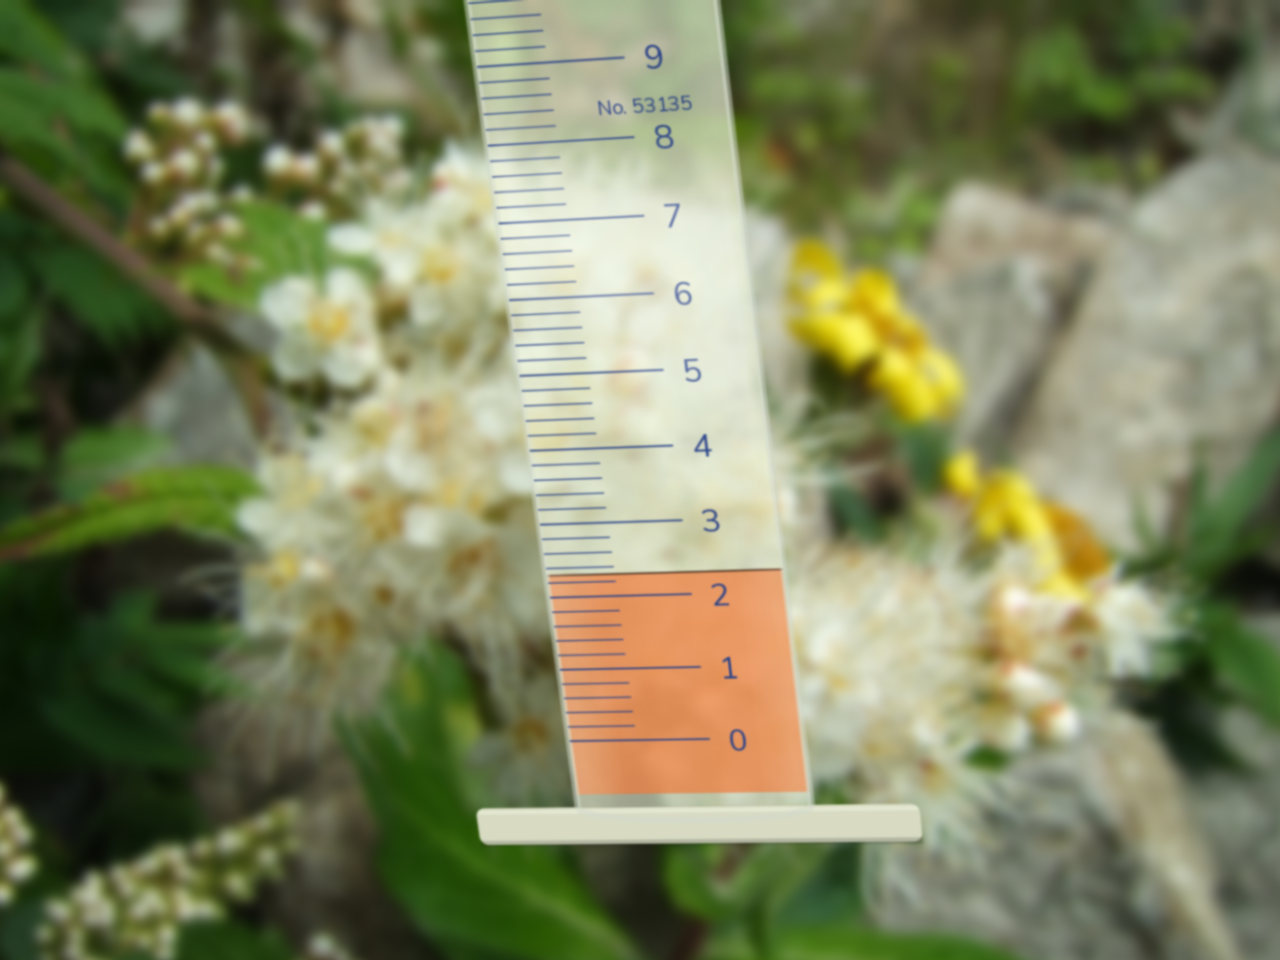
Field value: {"value": 2.3, "unit": "mL"}
